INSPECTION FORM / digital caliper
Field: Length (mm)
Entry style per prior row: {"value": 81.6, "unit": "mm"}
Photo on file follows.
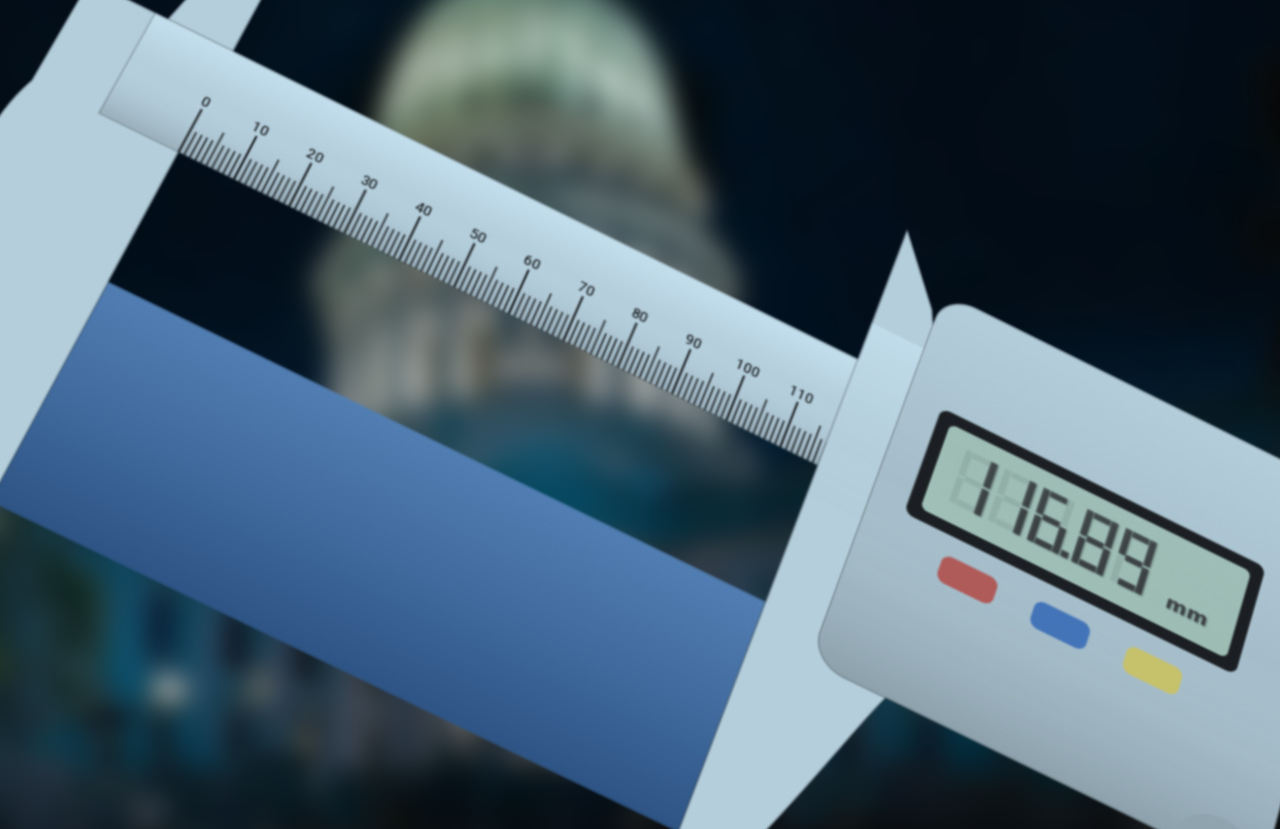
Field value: {"value": 116.89, "unit": "mm"}
